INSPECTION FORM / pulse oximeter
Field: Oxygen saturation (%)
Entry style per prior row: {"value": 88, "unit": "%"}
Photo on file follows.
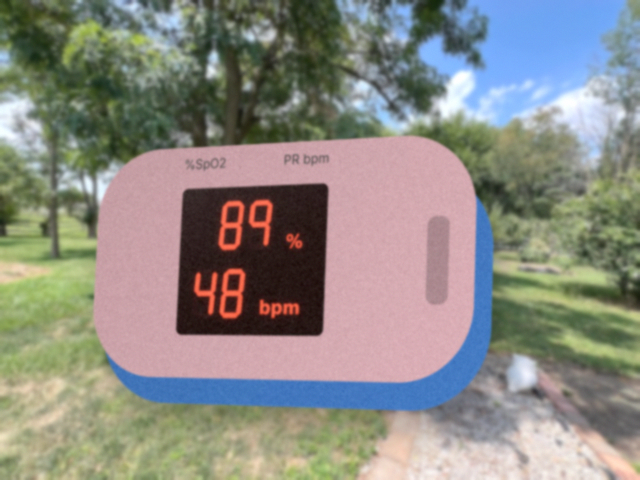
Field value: {"value": 89, "unit": "%"}
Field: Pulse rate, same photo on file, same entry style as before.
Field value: {"value": 48, "unit": "bpm"}
